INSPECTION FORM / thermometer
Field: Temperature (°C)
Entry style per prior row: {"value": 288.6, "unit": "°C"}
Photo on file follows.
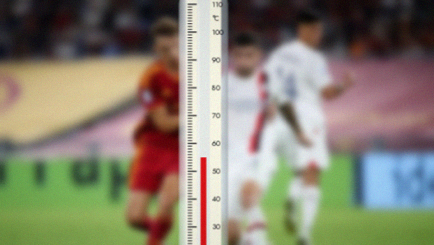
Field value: {"value": 55, "unit": "°C"}
